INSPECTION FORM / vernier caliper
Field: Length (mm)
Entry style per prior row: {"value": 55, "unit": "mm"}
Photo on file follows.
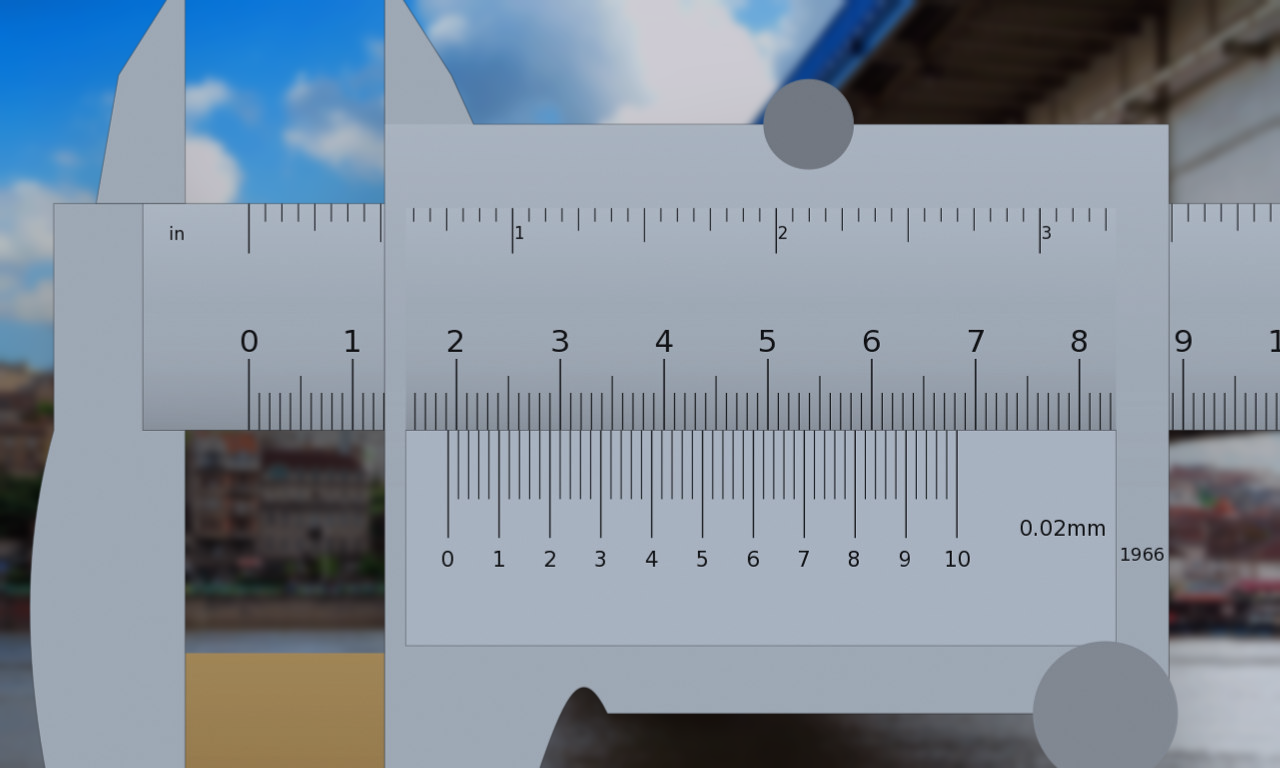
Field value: {"value": 19.2, "unit": "mm"}
